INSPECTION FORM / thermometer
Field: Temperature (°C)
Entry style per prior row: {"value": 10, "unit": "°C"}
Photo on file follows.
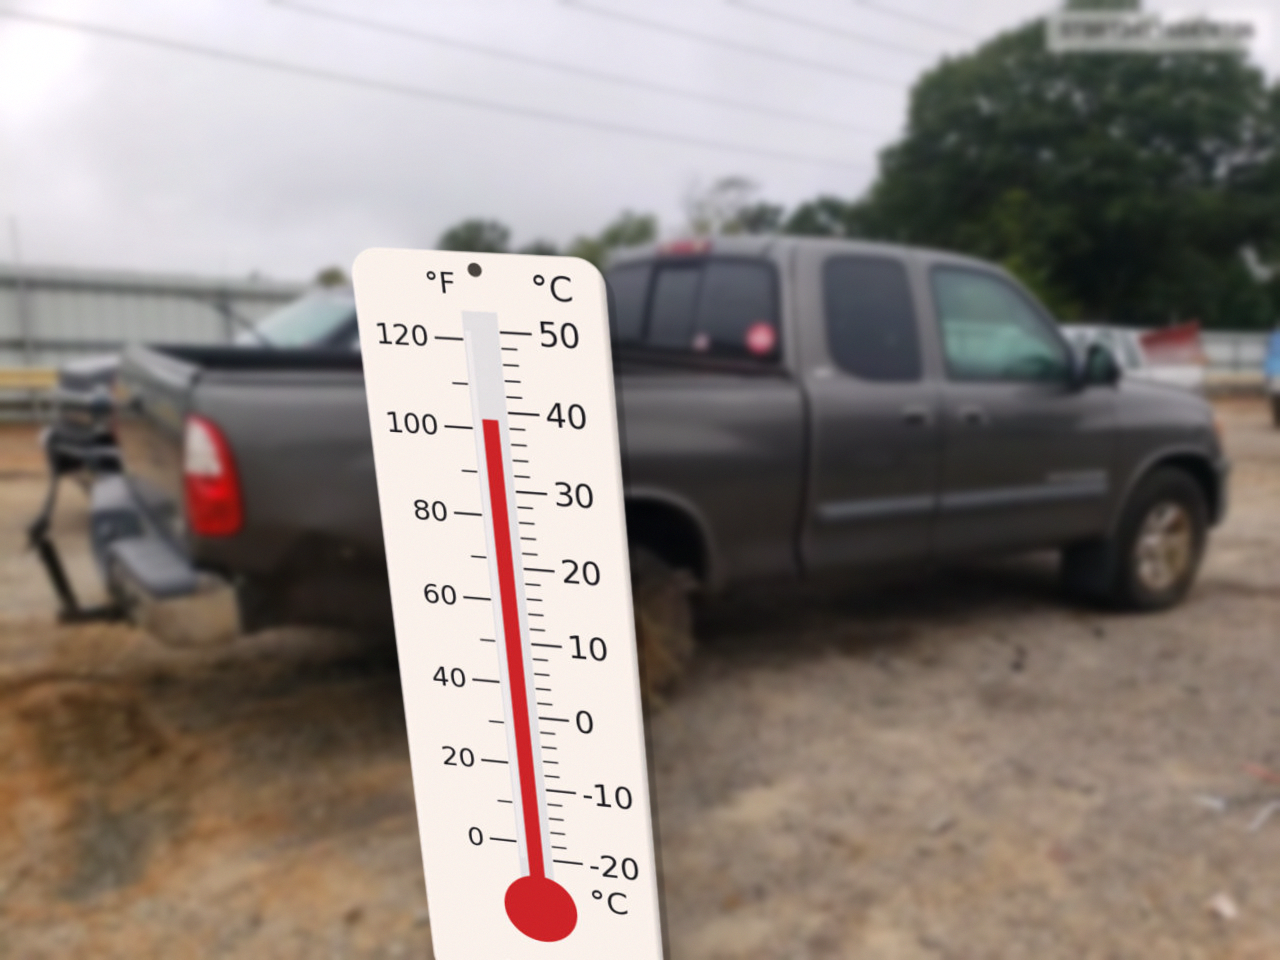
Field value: {"value": 39, "unit": "°C"}
